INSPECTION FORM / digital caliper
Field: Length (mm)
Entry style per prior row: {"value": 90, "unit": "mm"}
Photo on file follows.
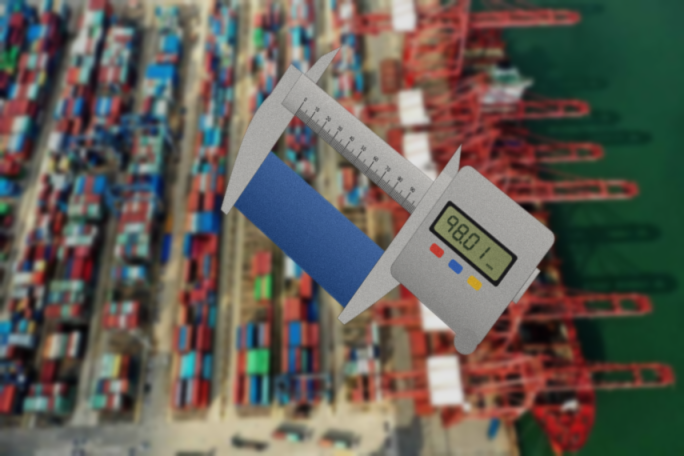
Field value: {"value": 98.01, "unit": "mm"}
